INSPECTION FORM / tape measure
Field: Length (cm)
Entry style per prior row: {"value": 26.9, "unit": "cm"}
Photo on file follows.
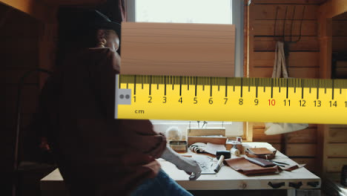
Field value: {"value": 7.5, "unit": "cm"}
